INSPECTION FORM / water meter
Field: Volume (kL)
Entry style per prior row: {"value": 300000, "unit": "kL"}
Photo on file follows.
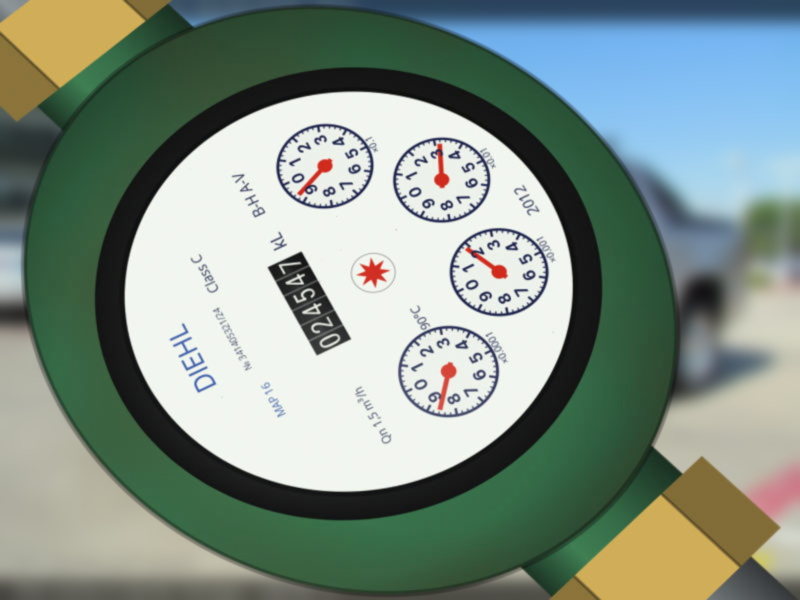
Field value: {"value": 24546.9318, "unit": "kL"}
